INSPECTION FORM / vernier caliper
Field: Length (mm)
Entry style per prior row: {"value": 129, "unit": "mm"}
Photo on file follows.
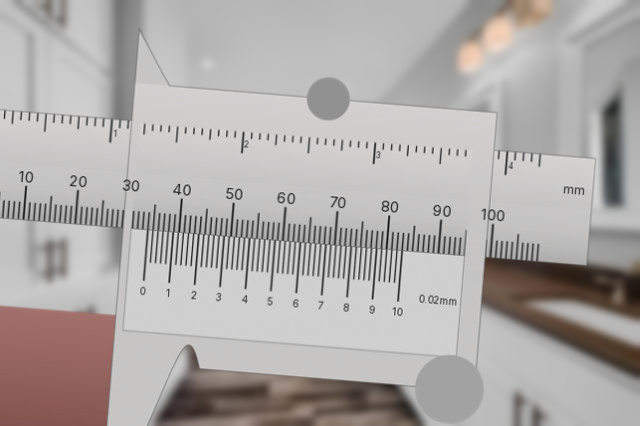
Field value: {"value": 34.0, "unit": "mm"}
